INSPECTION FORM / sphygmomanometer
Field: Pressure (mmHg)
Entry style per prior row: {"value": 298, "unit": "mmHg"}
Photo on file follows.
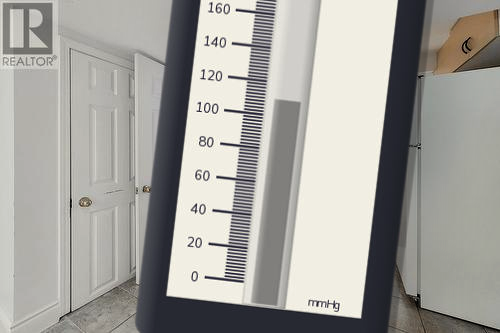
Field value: {"value": 110, "unit": "mmHg"}
